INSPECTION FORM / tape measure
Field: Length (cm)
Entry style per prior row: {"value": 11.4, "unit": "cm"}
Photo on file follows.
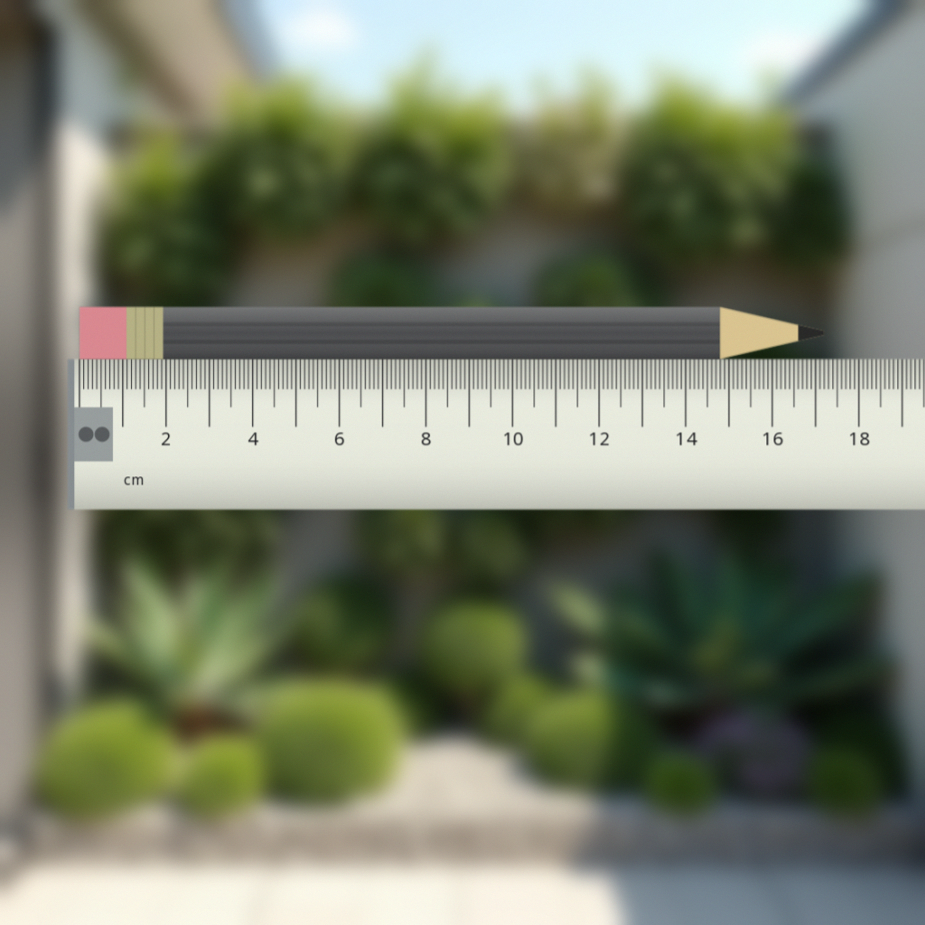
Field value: {"value": 17.2, "unit": "cm"}
